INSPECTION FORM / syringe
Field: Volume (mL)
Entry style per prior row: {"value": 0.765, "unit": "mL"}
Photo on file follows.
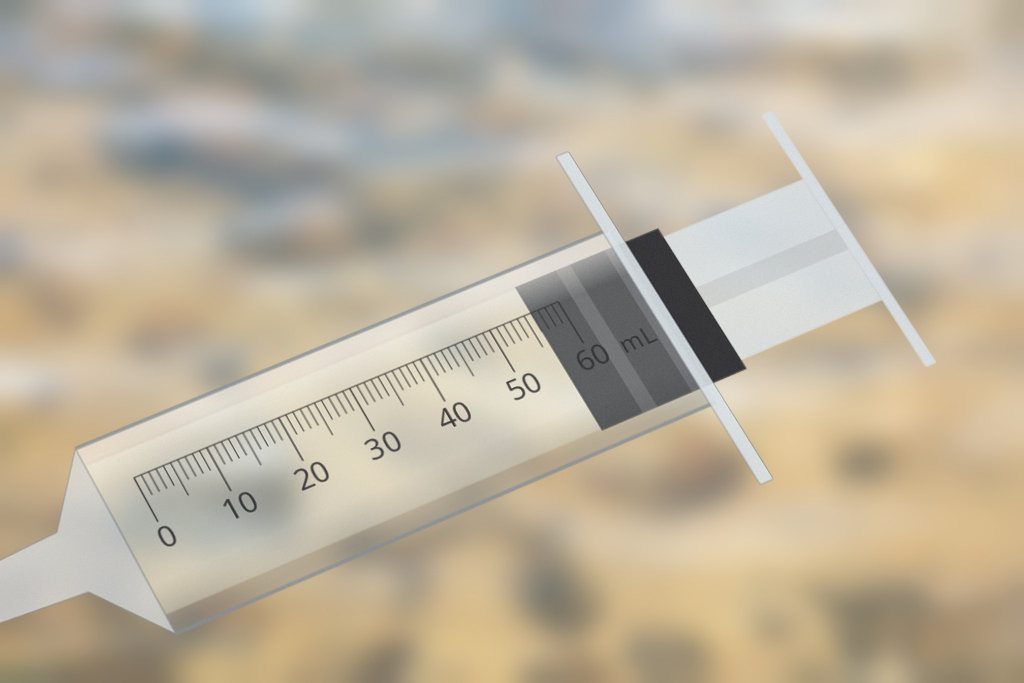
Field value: {"value": 56, "unit": "mL"}
